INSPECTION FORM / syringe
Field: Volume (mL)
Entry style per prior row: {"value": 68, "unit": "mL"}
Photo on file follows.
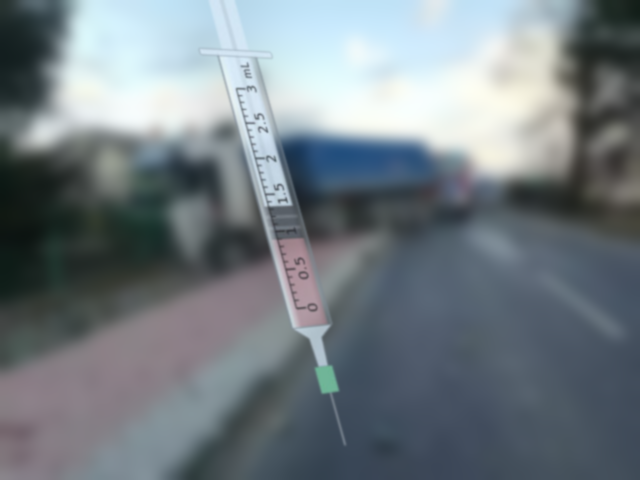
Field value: {"value": 0.9, "unit": "mL"}
